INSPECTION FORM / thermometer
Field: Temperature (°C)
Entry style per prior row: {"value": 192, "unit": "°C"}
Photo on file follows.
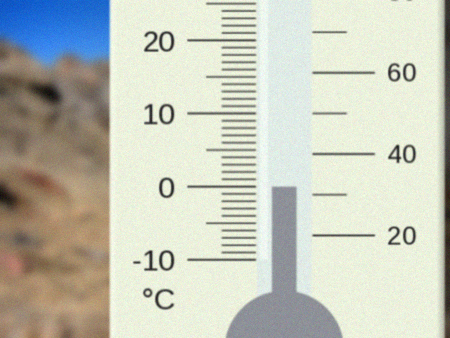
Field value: {"value": 0, "unit": "°C"}
